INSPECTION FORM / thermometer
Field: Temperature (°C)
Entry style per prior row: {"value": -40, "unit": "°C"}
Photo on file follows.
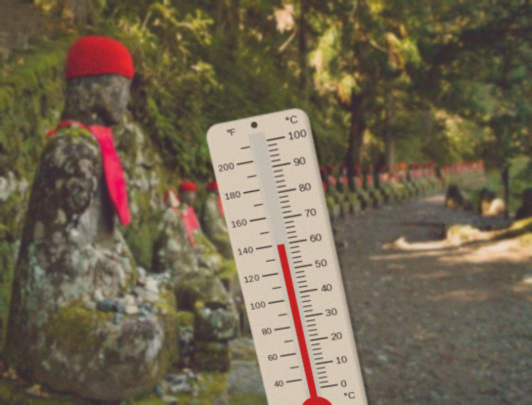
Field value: {"value": 60, "unit": "°C"}
